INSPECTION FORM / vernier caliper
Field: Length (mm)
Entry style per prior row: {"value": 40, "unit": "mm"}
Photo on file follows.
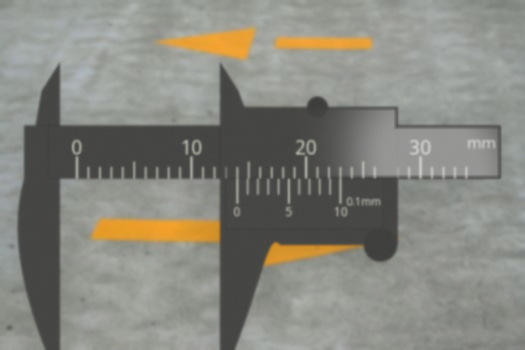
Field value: {"value": 14.0, "unit": "mm"}
